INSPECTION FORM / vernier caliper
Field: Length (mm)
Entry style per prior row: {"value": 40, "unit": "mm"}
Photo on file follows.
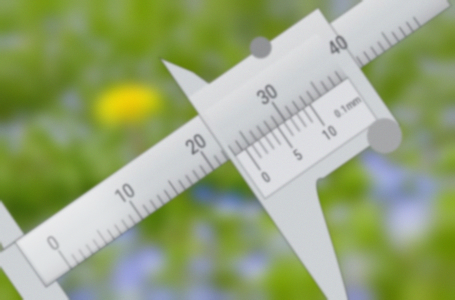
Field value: {"value": 24.4, "unit": "mm"}
